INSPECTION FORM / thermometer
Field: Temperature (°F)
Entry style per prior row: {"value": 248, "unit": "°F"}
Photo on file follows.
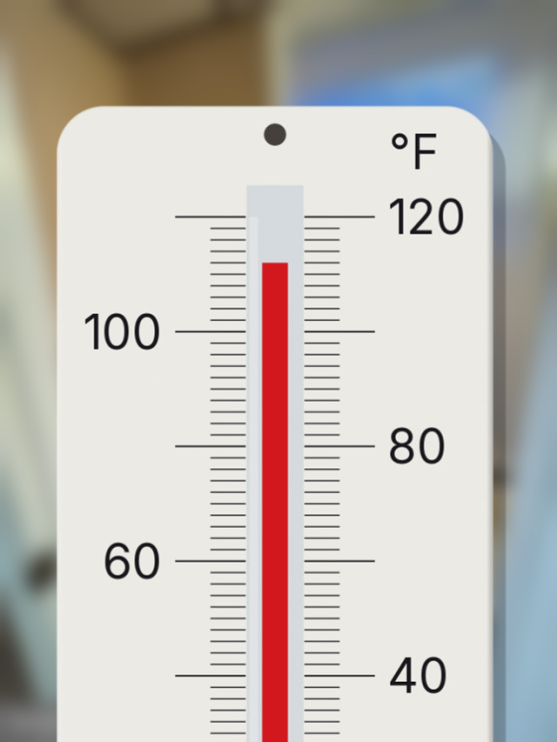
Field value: {"value": 112, "unit": "°F"}
